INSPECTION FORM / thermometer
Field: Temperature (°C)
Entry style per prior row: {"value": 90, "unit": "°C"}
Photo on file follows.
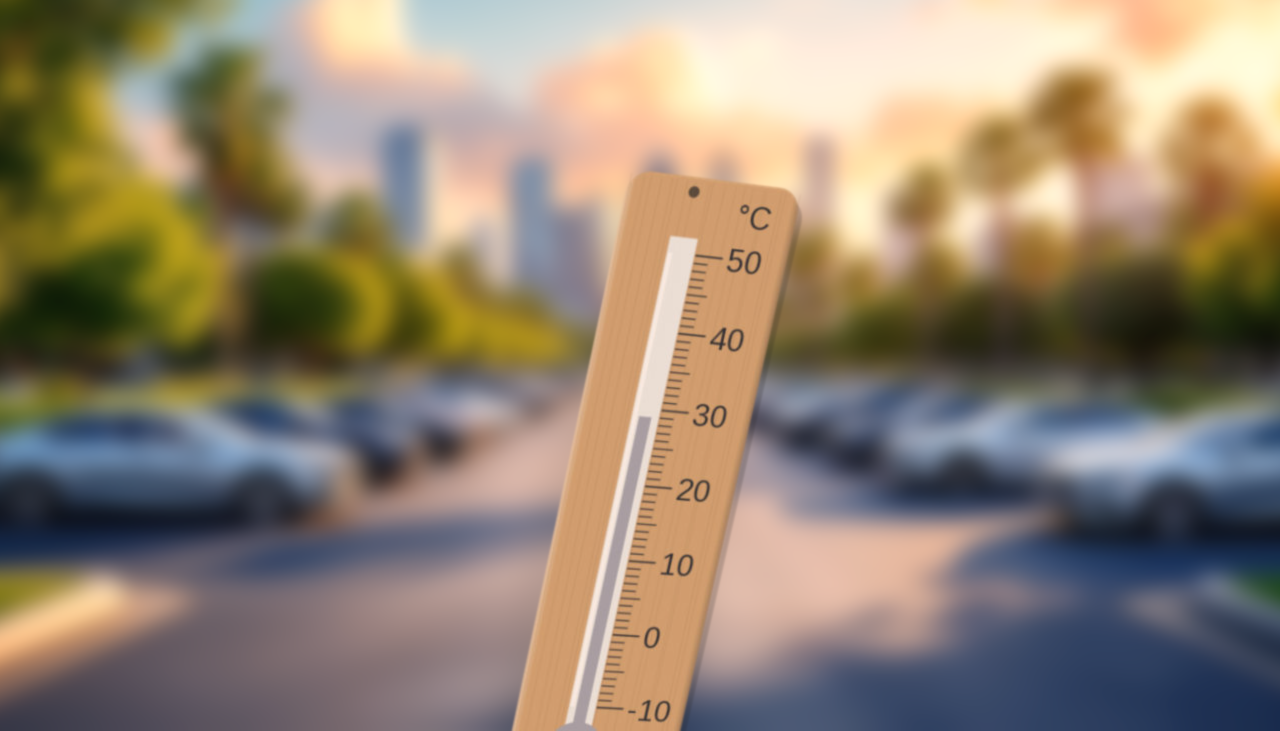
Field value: {"value": 29, "unit": "°C"}
